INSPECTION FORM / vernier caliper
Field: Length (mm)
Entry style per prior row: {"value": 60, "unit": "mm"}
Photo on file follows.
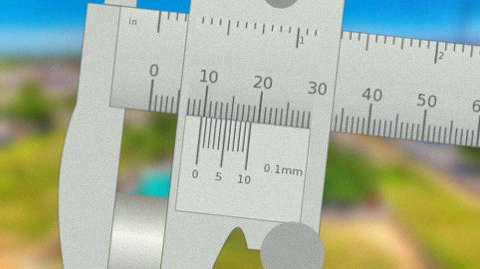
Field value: {"value": 9.6, "unit": "mm"}
